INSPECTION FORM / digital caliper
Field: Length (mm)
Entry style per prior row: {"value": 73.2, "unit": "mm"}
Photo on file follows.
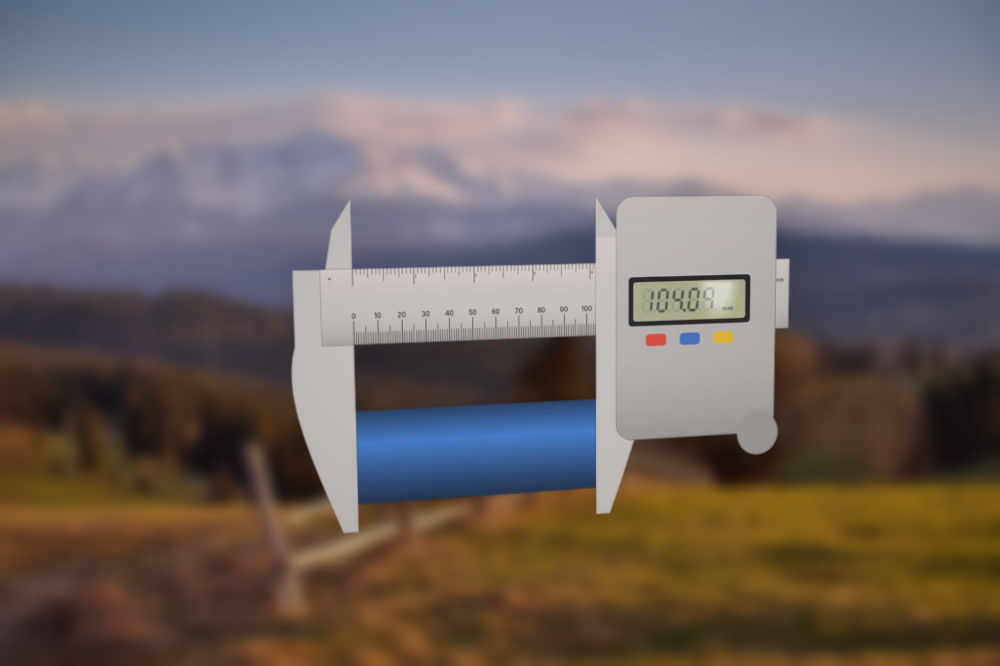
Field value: {"value": 104.09, "unit": "mm"}
